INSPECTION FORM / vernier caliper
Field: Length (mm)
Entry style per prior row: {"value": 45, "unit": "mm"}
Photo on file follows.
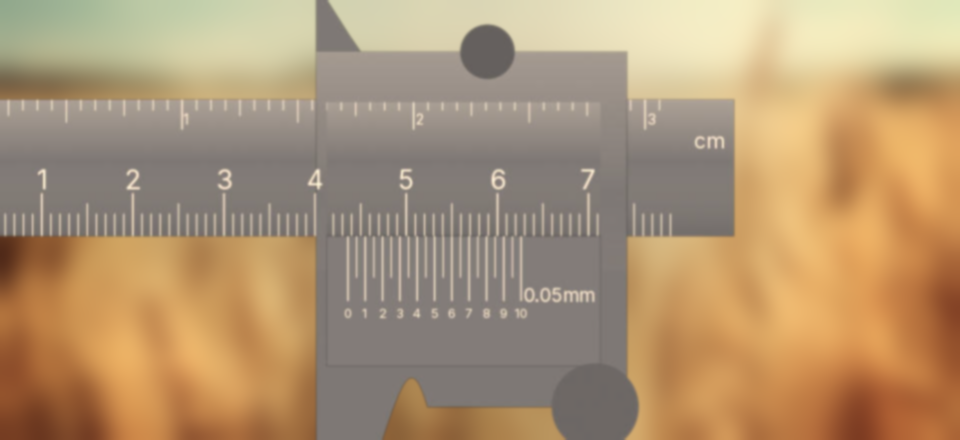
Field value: {"value": 43.6, "unit": "mm"}
